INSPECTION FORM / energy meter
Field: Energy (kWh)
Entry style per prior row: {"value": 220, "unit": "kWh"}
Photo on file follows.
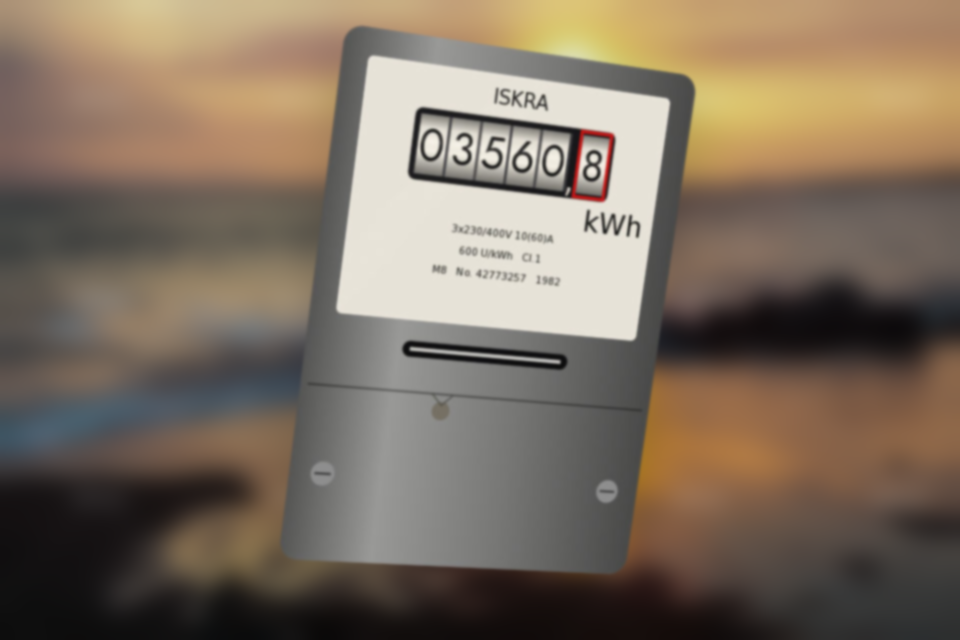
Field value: {"value": 3560.8, "unit": "kWh"}
